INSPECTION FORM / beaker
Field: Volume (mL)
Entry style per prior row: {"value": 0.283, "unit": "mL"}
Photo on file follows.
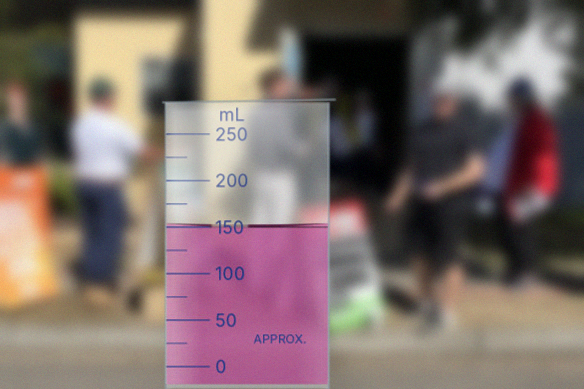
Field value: {"value": 150, "unit": "mL"}
